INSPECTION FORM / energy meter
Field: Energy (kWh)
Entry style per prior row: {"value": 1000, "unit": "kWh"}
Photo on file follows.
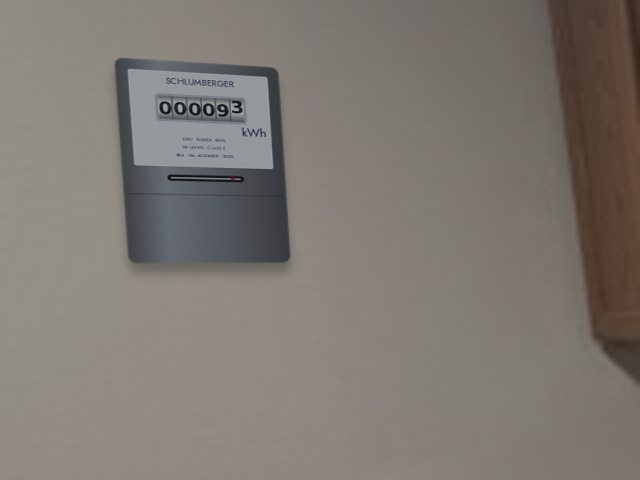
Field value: {"value": 93, "unit": "kWh"}
